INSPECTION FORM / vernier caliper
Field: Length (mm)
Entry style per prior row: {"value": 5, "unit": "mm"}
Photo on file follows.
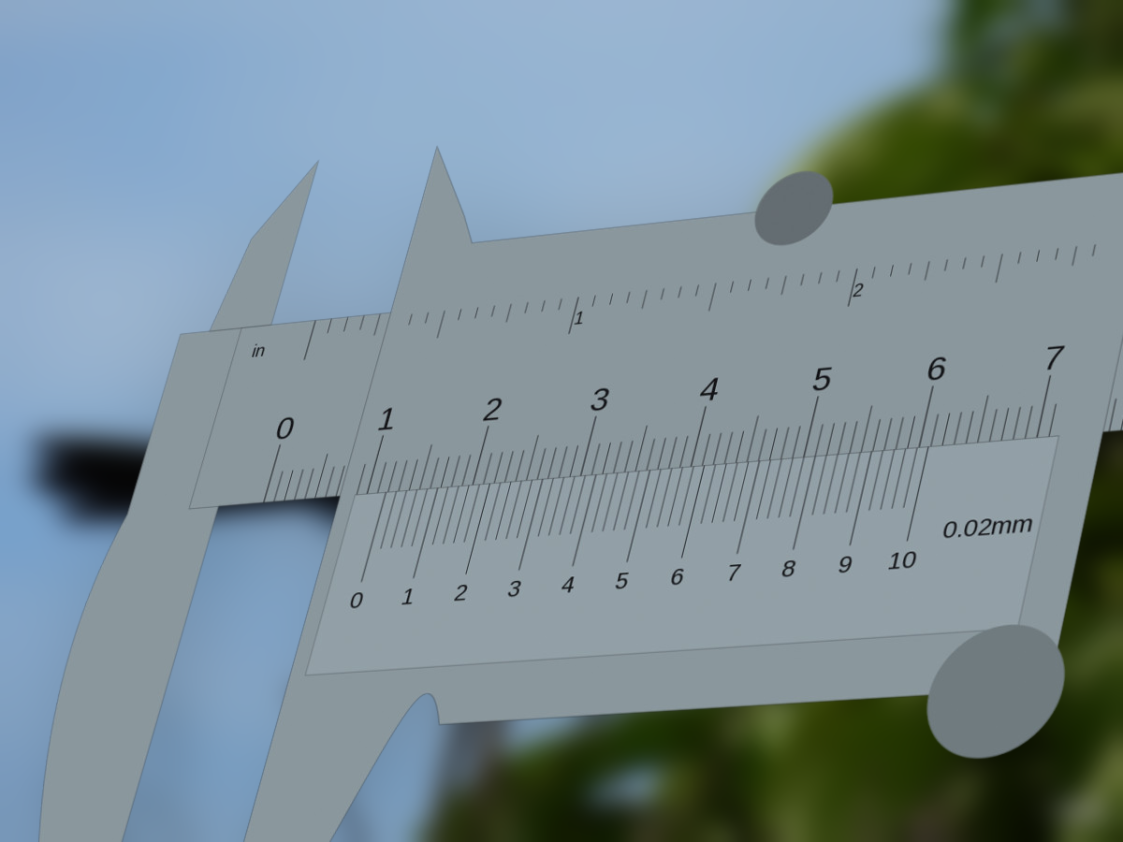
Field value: {"value": 11.8, "unit": "mm"}
